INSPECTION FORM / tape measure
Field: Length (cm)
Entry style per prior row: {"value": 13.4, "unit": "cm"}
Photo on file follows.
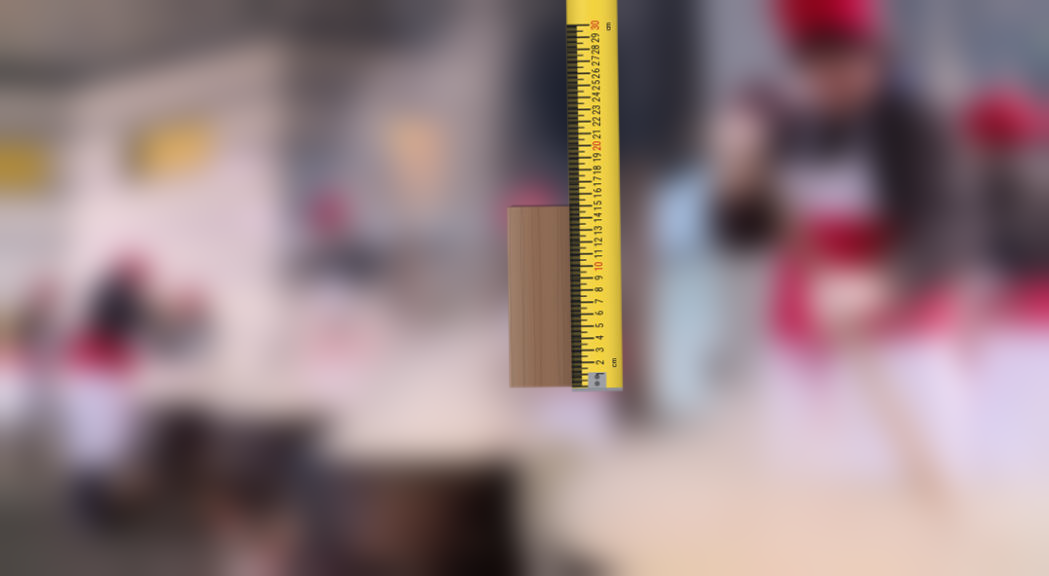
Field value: {"value": 15, "unit": "cm"}
